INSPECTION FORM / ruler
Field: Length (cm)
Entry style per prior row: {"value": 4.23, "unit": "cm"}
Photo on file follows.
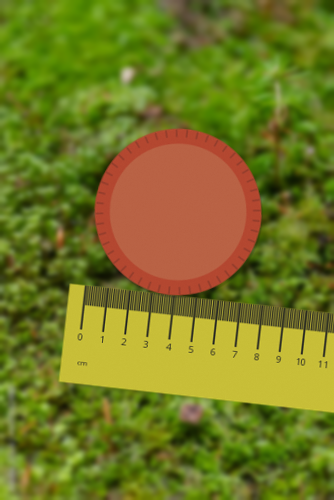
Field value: {"value": 7.5, "unit": "cm"}
